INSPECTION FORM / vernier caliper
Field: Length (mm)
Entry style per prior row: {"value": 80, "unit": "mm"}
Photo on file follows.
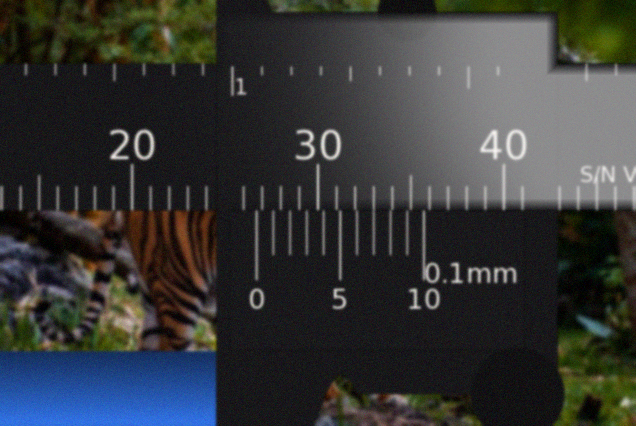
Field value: {"value": 26.7, "unit": "mm"}
